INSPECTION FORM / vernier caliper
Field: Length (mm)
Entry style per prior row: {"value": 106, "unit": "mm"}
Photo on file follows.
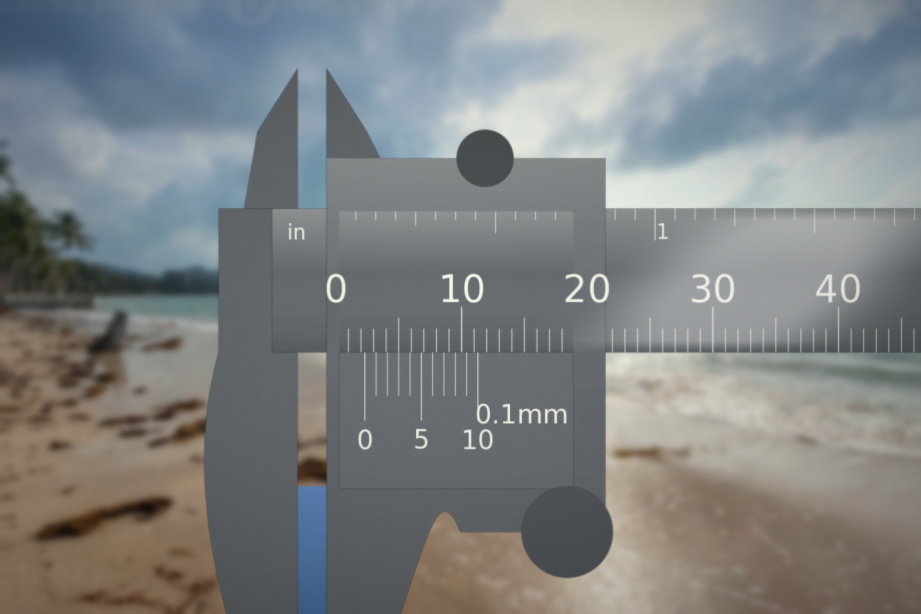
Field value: {"value": 2.3, "unit": "mm"}
